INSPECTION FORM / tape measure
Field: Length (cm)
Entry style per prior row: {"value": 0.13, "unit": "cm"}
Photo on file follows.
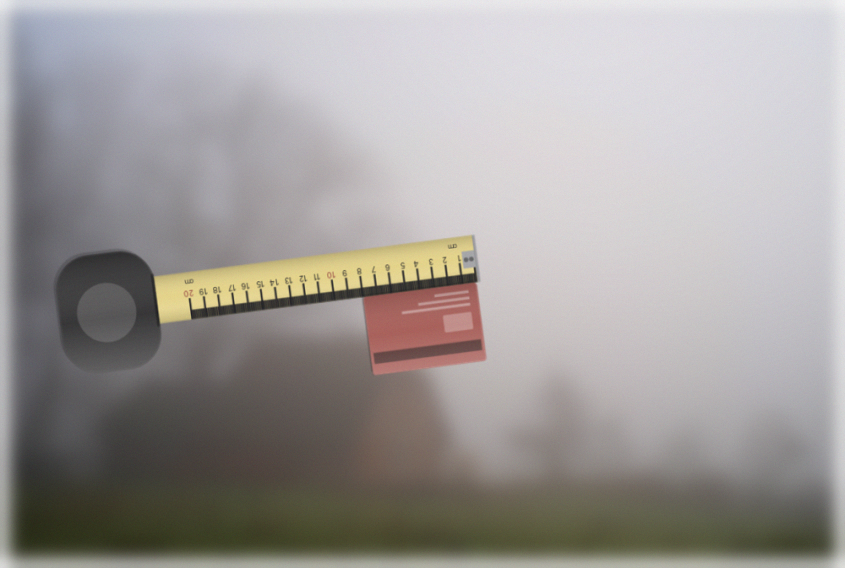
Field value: {"value": 8, "unit": "cm"}
